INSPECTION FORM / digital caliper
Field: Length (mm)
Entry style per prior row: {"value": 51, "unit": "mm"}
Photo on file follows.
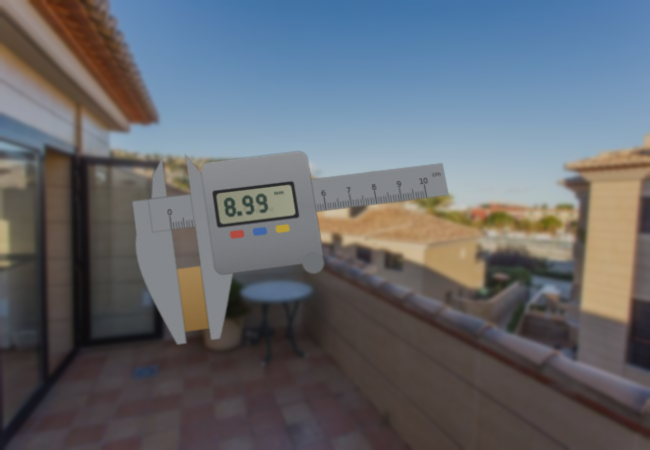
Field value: {"value": 8.99, "unit": "mm"}
